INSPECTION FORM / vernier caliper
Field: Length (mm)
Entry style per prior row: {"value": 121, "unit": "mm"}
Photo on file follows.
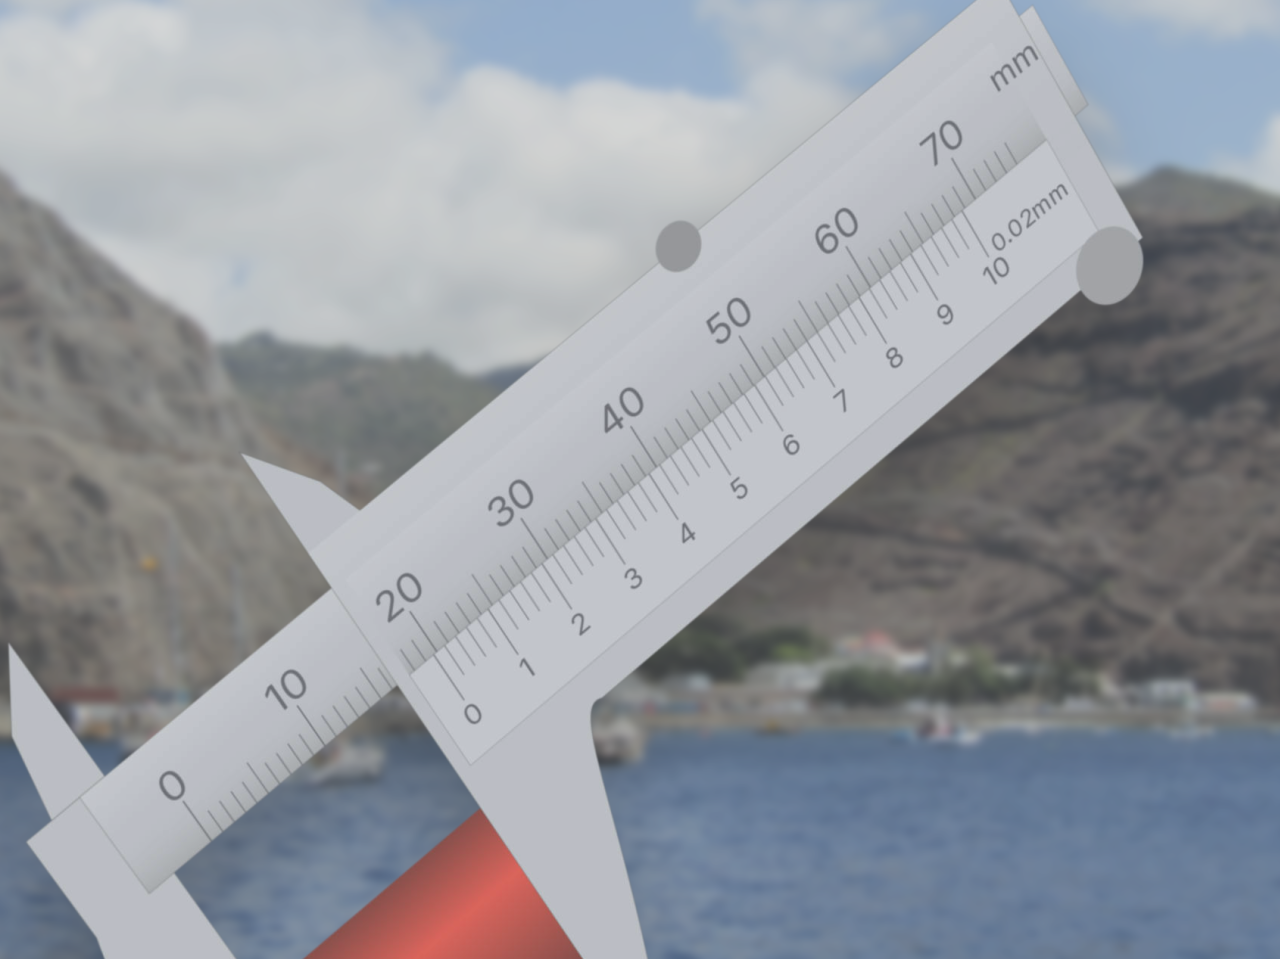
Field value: {"value": 19.7, "unit": "mm"}
